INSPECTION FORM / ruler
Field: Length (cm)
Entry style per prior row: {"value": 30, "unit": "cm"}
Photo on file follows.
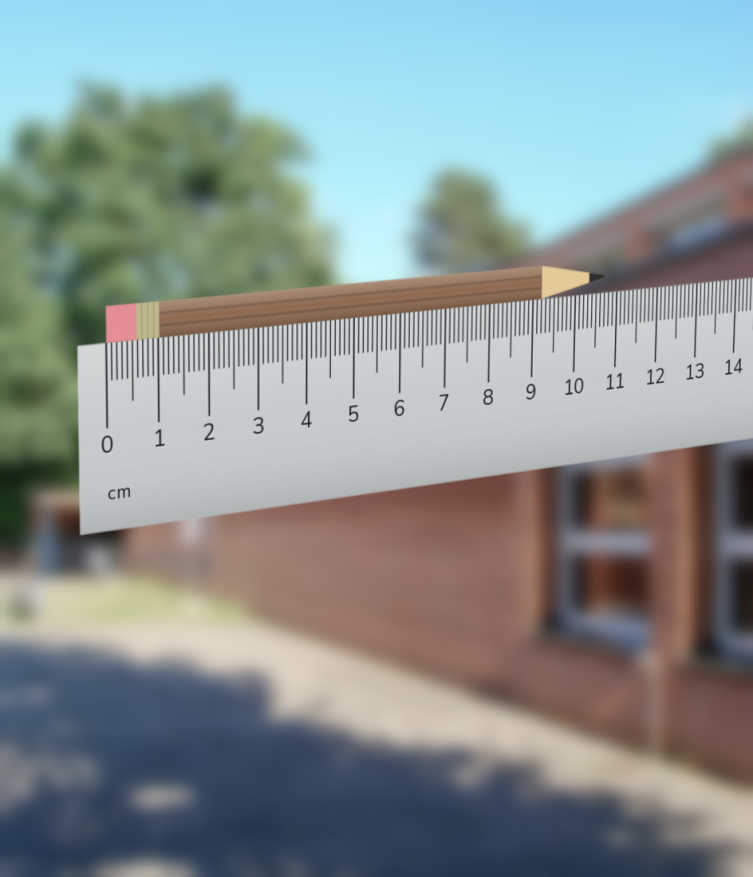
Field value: {"value": 10.7, "unit": "cm"}
